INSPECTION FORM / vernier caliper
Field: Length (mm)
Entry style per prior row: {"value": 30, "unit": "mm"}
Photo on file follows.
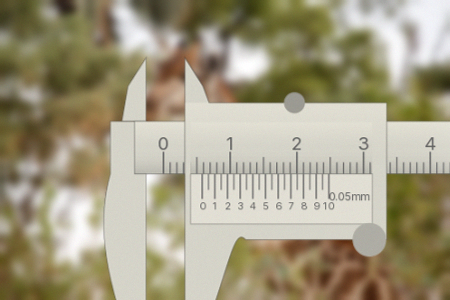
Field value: {"value": 5.8, "unit": "mm"}
